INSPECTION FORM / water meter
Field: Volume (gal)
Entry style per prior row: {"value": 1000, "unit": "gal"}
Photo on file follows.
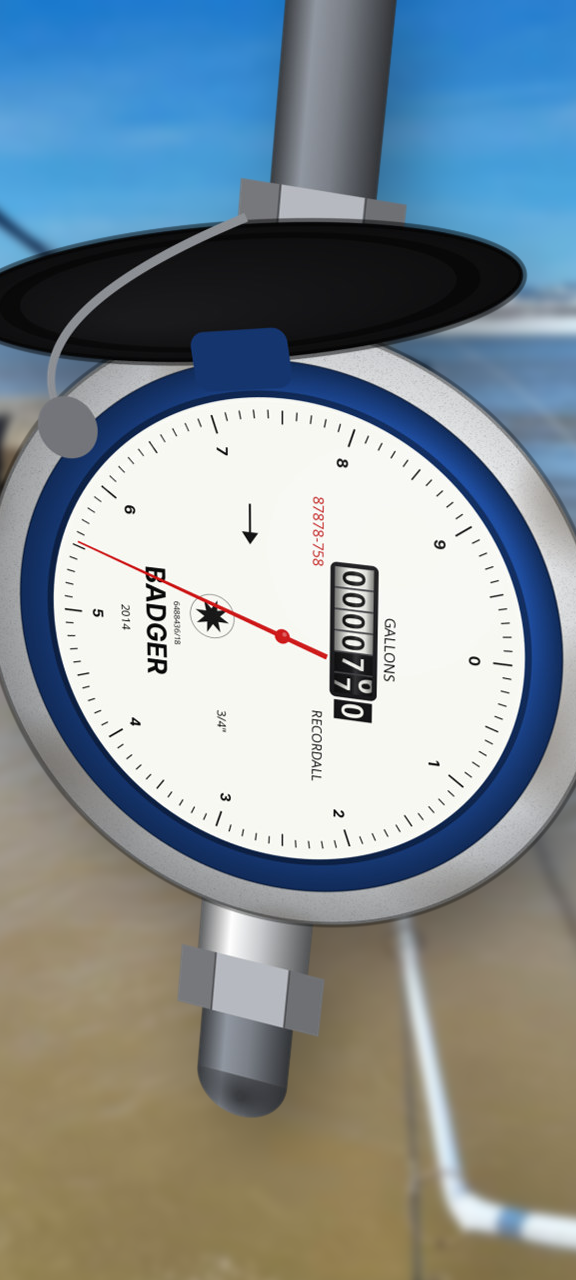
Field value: {"value": 765.5, "unit": "gal"}
